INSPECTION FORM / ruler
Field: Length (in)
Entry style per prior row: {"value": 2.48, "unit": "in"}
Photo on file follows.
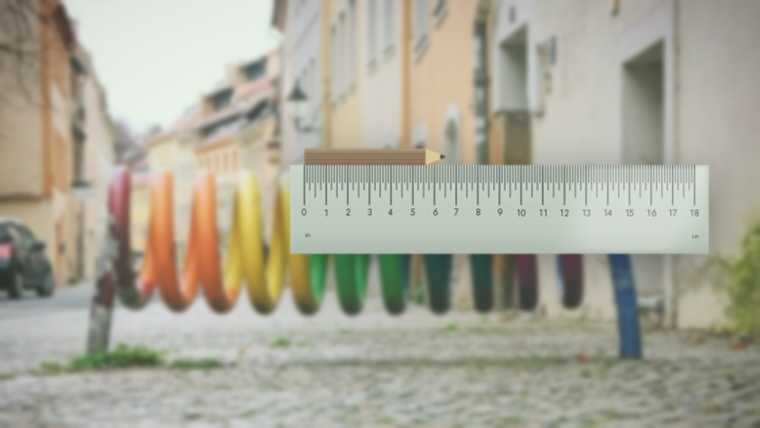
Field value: {"value": 6.5, "unit": "in"}
